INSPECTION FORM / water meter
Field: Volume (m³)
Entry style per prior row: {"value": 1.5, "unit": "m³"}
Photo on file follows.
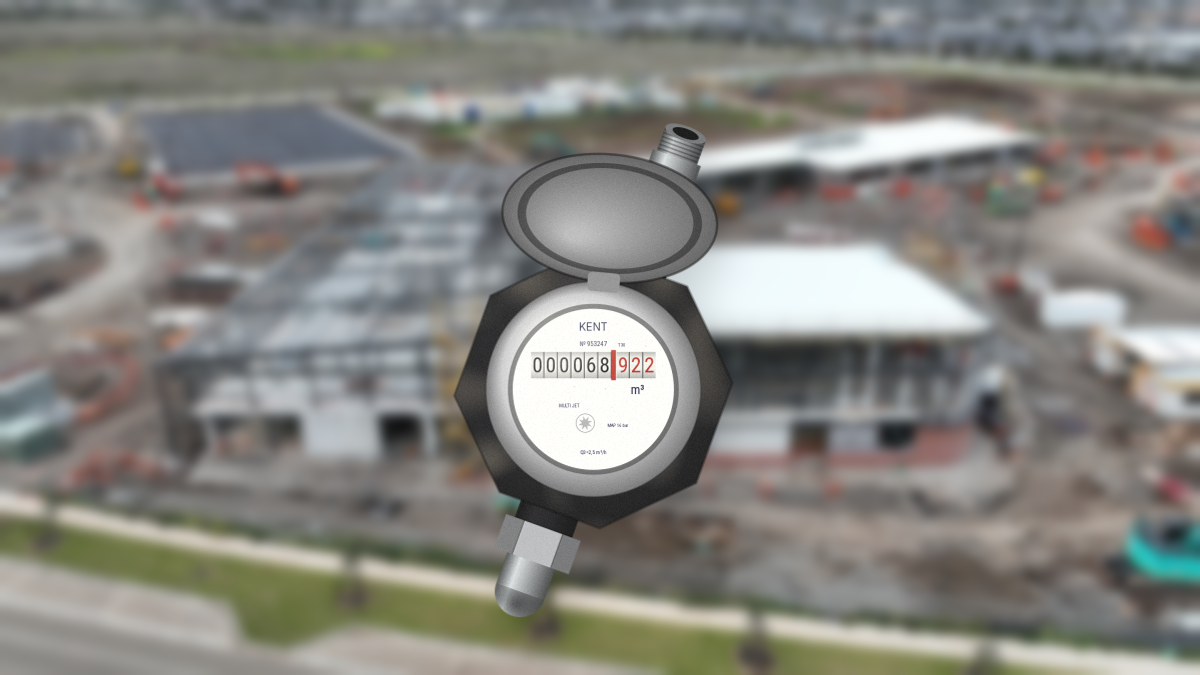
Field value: {"value": 68.922, "unit": "m³"}
